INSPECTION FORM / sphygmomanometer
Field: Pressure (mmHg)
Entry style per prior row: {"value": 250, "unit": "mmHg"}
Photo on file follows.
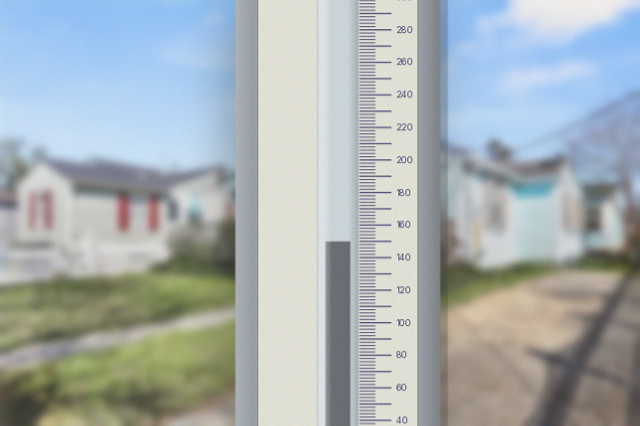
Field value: {"value": 150, "unit": "mmHg"}
